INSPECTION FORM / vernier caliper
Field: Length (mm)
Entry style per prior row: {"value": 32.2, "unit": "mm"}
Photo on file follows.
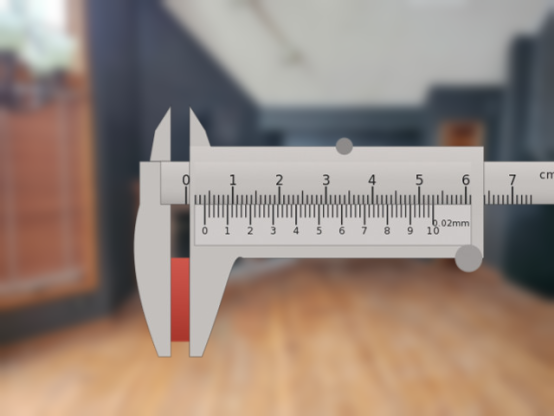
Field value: {"value": 4.0, "unit": "mm"}
